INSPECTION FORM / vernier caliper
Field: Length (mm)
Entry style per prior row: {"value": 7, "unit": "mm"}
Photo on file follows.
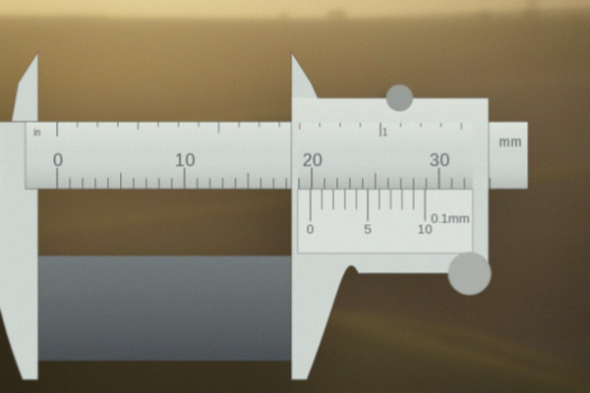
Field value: {"value": 19.9, "unit": "mm"}
